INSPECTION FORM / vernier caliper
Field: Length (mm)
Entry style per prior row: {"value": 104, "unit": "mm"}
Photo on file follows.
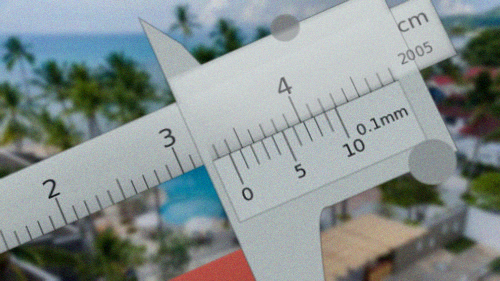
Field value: {"value": 33.9, "unit": "mm"}
